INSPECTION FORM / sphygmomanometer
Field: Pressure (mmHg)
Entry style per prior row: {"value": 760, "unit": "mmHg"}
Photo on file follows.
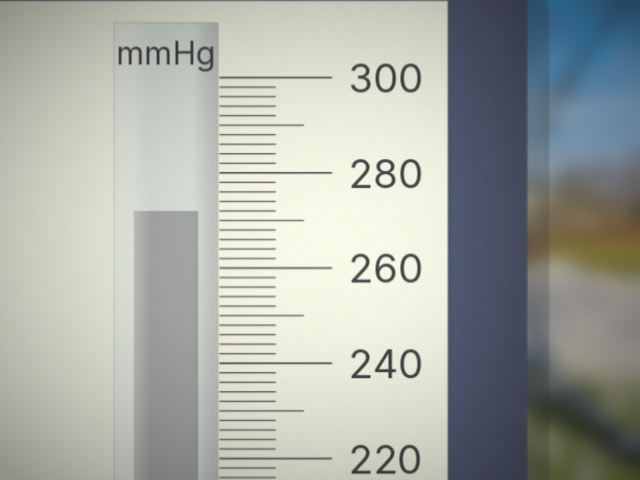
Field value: {"value": 272, "unit": "mmHg"}
